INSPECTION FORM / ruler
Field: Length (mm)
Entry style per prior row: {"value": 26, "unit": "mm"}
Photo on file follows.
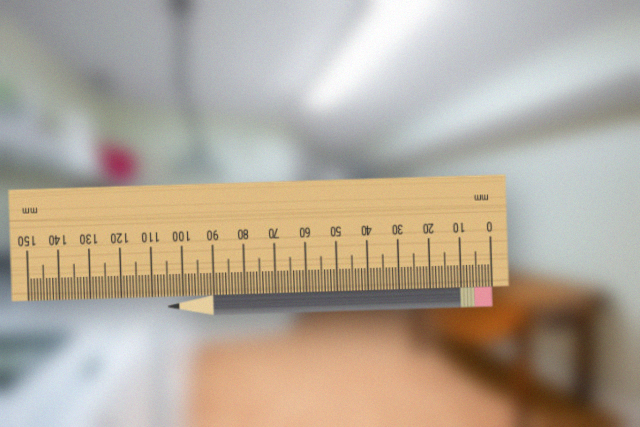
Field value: {"value": 105, "unit": "mm"}
